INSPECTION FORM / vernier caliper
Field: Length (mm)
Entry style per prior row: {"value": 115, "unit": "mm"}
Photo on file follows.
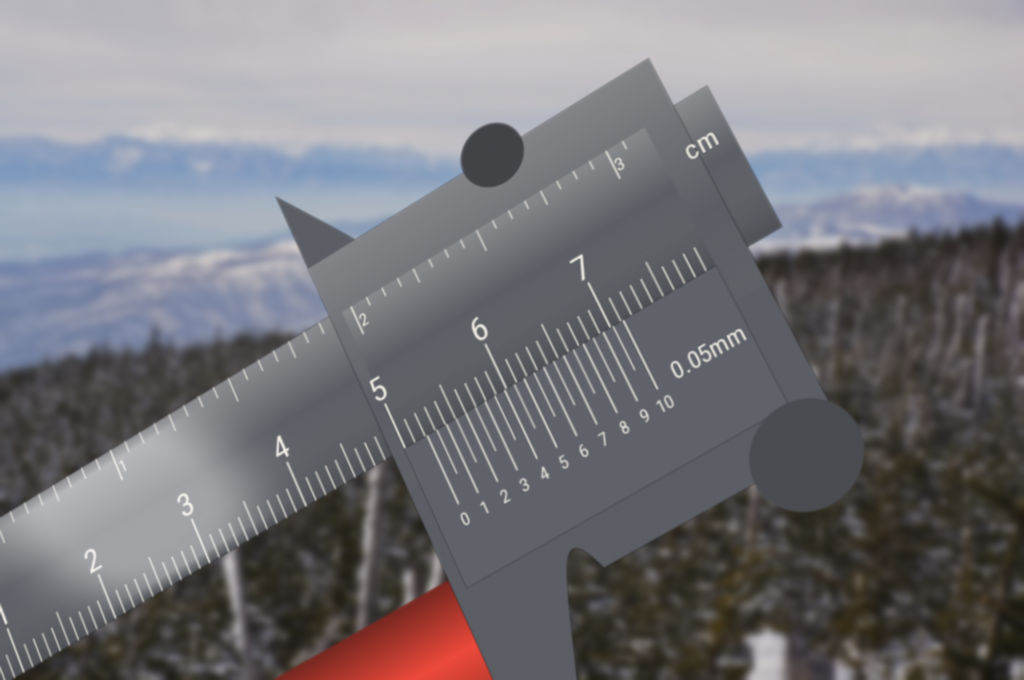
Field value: {"value": 52.2, "unit": "mm"}
